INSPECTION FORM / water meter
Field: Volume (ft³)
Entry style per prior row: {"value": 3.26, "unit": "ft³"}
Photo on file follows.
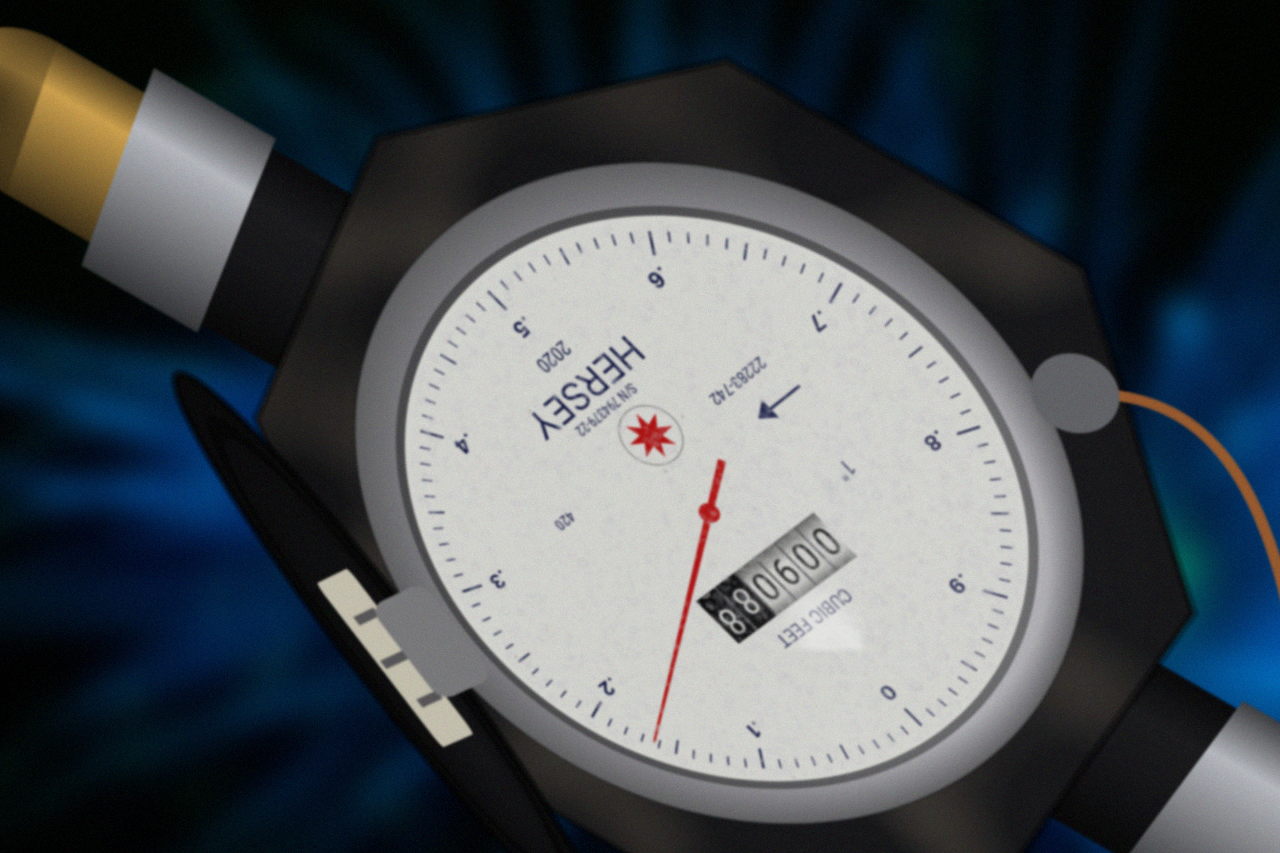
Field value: {"value": 9088.16, "unit": "ft³"}
